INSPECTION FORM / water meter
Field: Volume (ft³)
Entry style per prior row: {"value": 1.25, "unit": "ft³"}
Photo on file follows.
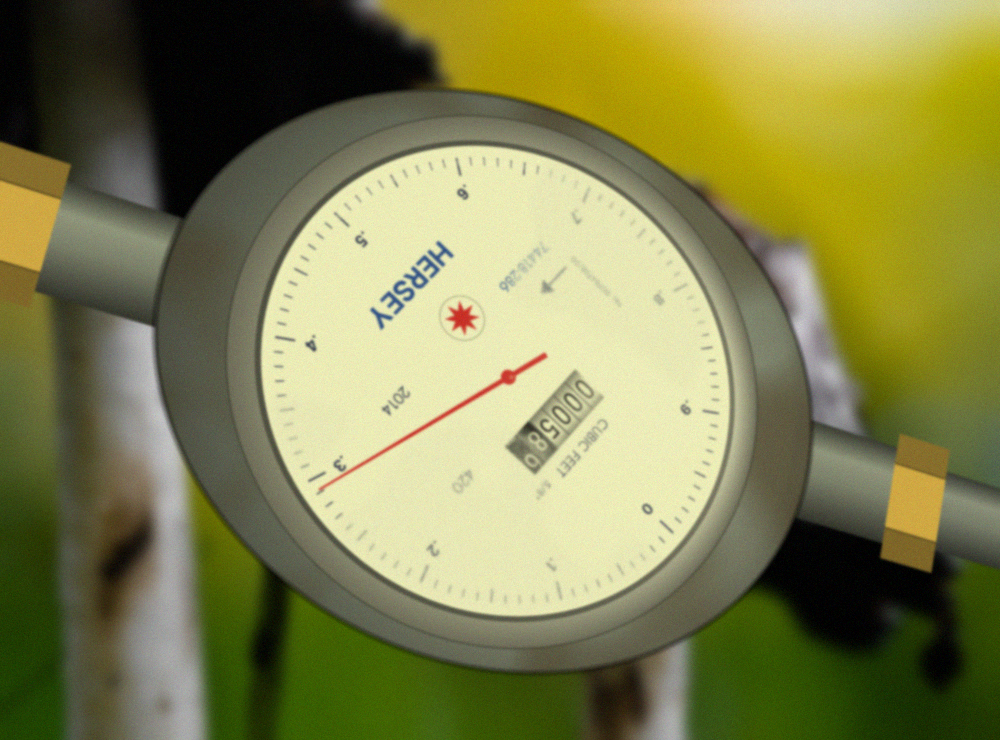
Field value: {"value": 586.29, "unit": "ft³"}
